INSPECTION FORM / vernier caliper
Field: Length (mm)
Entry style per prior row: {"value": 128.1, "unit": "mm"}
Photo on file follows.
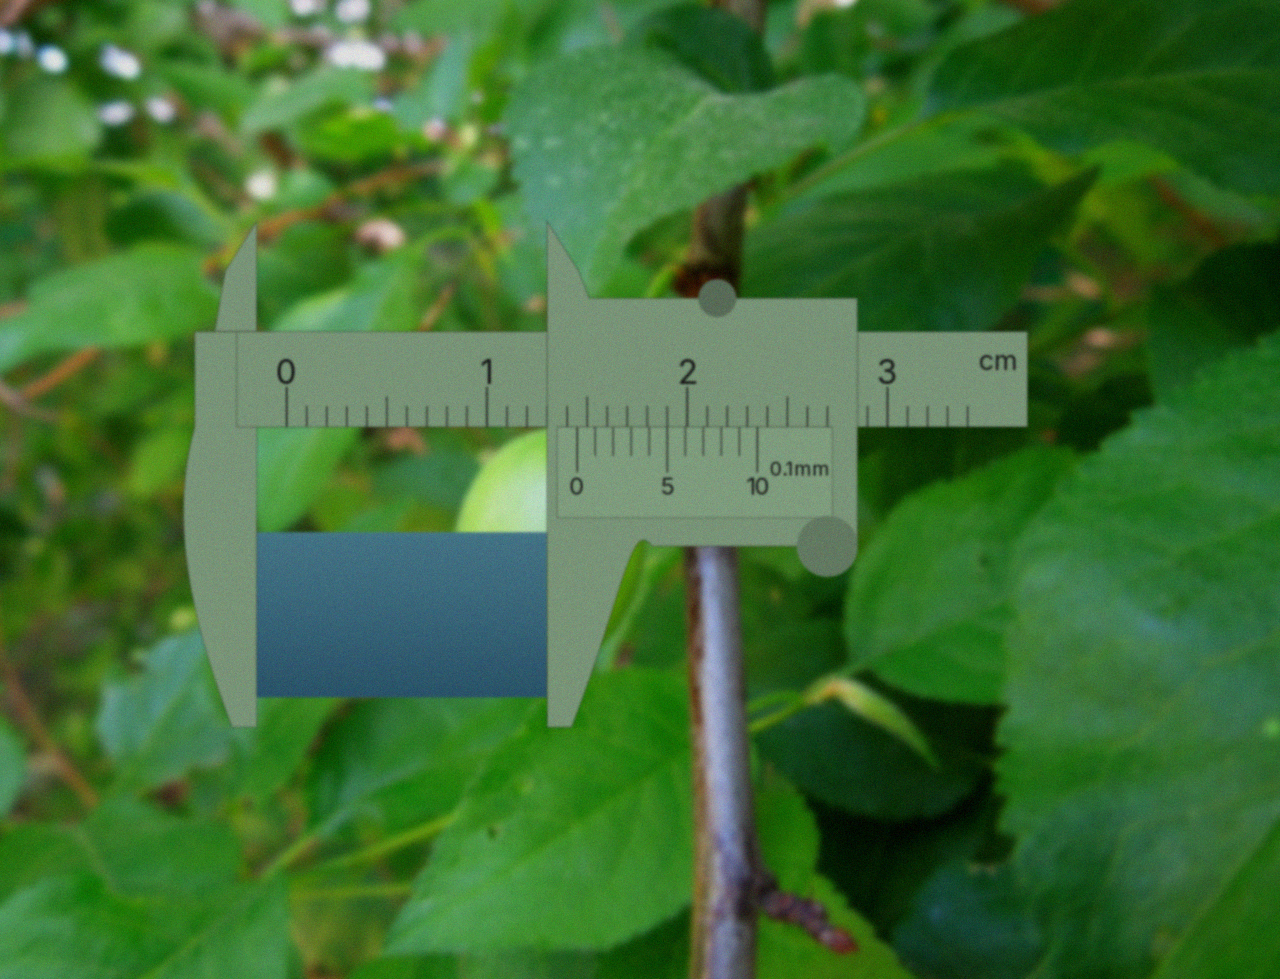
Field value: {"value": 14.5, "unit": "mm"}
